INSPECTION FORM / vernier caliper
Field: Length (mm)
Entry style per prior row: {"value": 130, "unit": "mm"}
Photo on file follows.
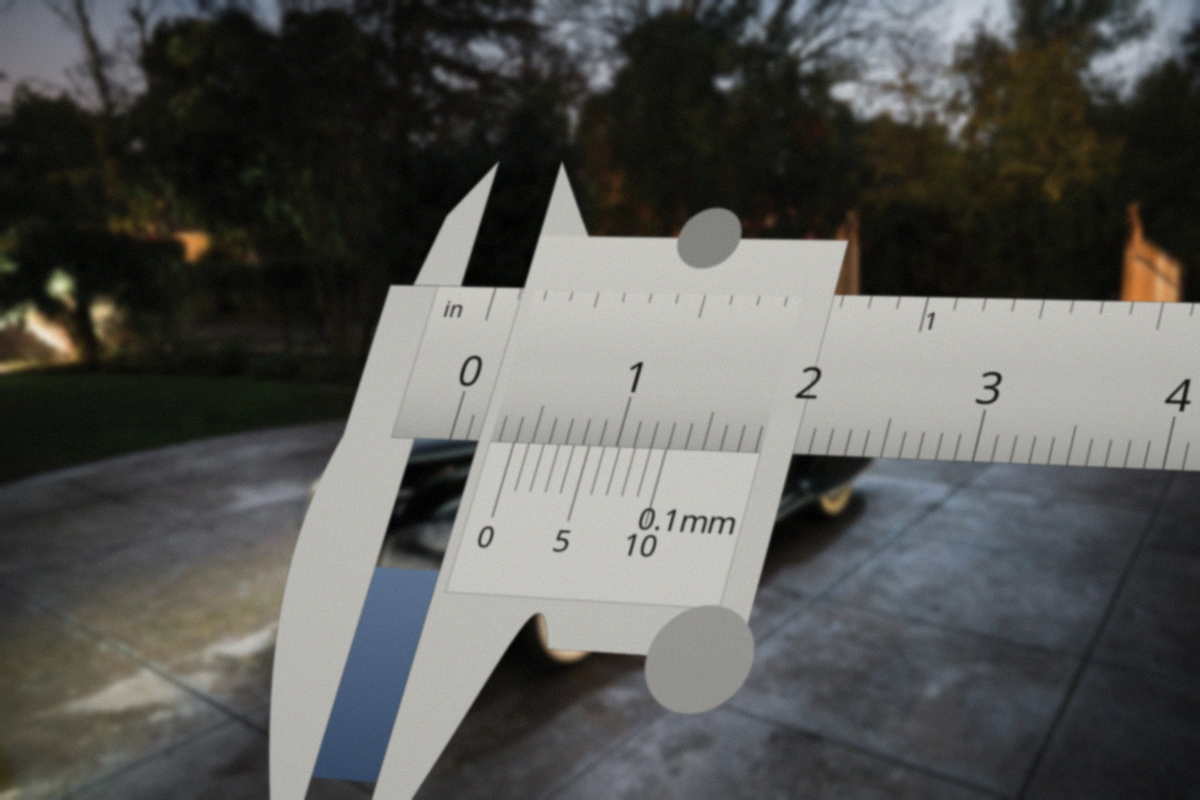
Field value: {"value": 3.9, "unit": "mm"}
